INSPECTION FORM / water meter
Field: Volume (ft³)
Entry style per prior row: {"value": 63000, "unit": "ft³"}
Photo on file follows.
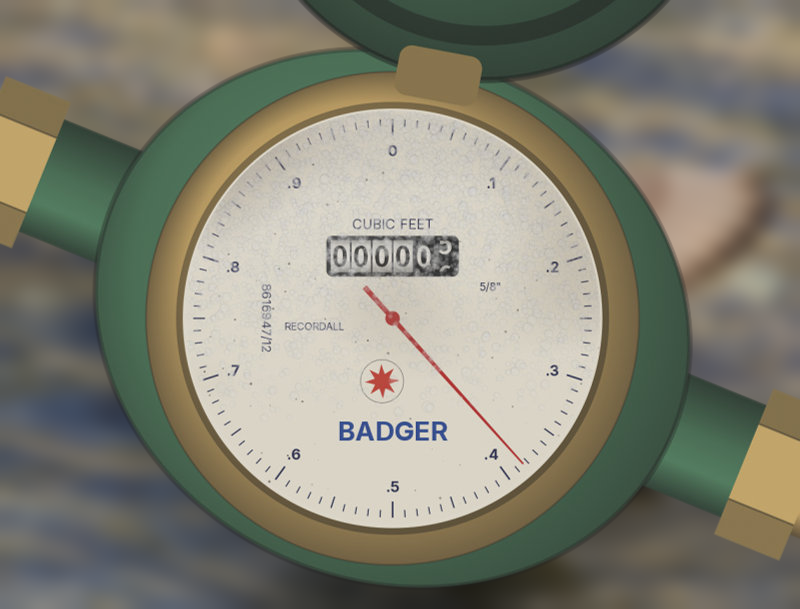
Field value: {"value": 5.38, "unit": "ft³"}
